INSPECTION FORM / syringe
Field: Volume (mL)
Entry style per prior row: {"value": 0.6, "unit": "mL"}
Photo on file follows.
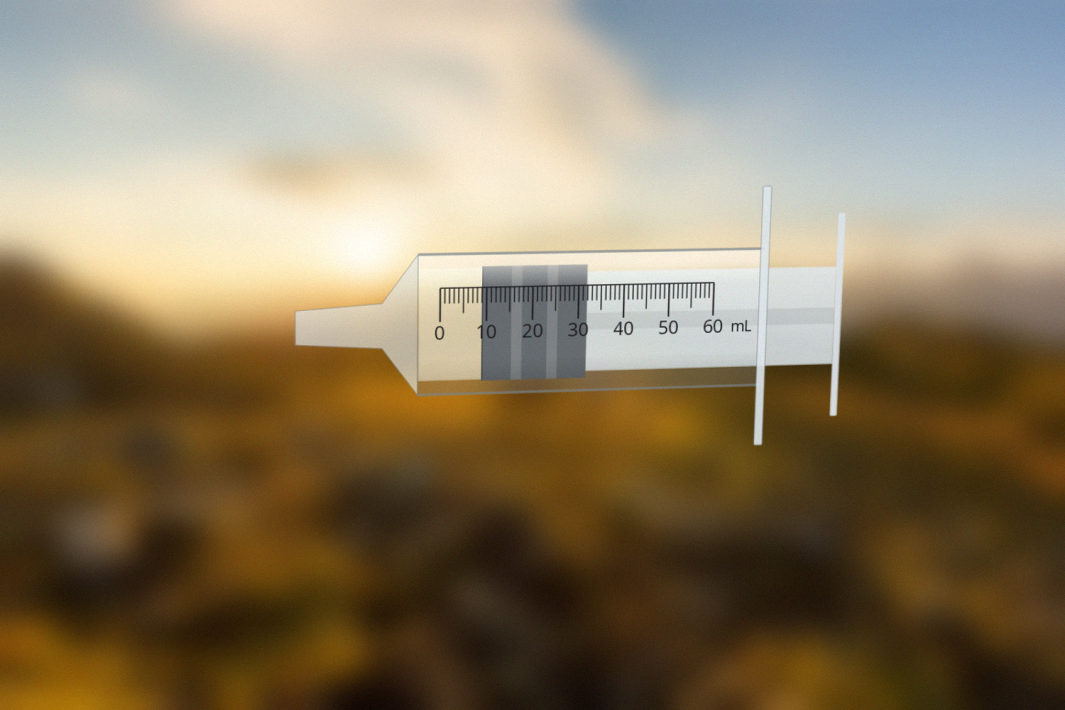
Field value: {"value": 9, "unit": "mL"}
